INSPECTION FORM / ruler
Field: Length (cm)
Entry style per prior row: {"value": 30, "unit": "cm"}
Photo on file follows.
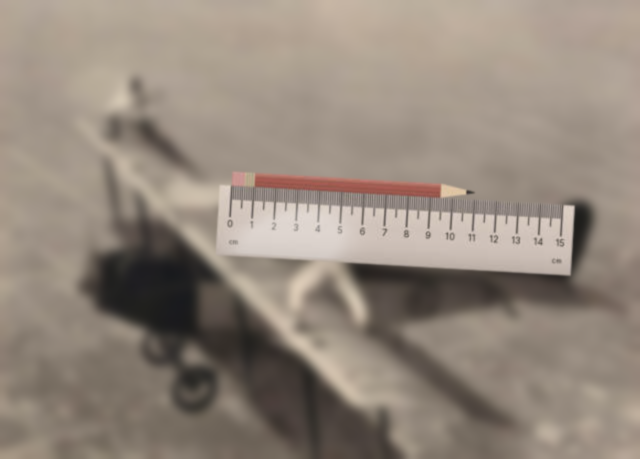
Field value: {"value": 11, "unit": "cm"}
